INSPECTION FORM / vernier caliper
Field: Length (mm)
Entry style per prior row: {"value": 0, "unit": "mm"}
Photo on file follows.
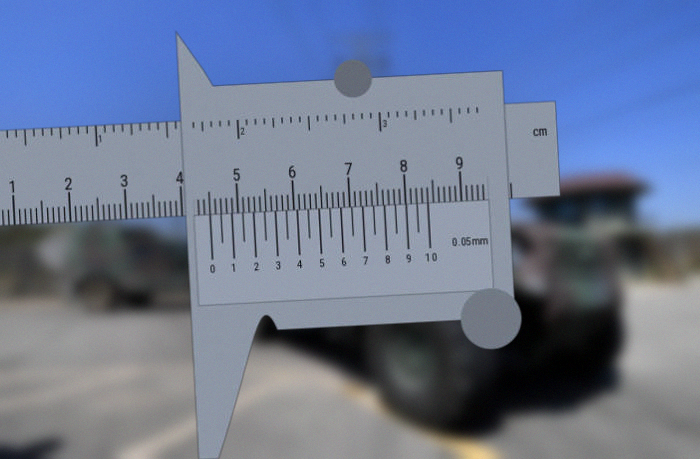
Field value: {"value": 45.0, "unit": "mm"}
